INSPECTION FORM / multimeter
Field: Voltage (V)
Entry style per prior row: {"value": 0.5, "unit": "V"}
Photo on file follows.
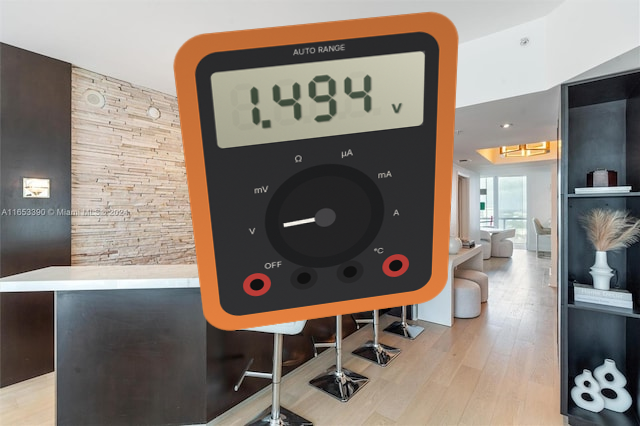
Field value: {"value": 1.494, "unit": "V"}
